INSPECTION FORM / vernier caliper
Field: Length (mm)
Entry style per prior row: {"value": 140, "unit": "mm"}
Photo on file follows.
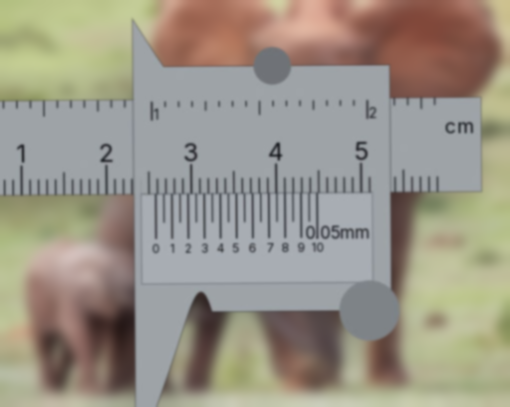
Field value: {"value": 25.8, "unit": "mm"}
